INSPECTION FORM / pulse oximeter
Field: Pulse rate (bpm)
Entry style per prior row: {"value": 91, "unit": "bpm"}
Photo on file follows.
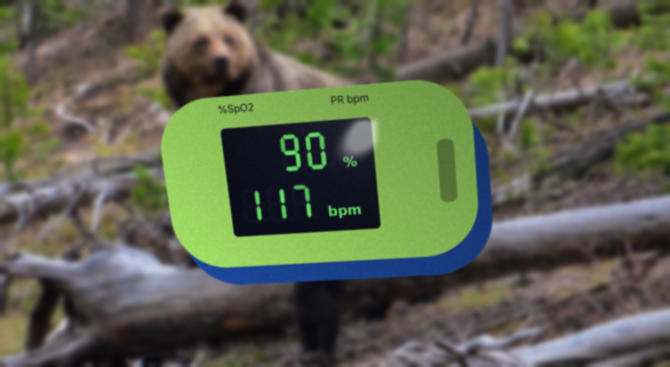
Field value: {"value": 117, "unit": "bpm"}
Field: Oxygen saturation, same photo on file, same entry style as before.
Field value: {"value": 90, "unit": "%"}
